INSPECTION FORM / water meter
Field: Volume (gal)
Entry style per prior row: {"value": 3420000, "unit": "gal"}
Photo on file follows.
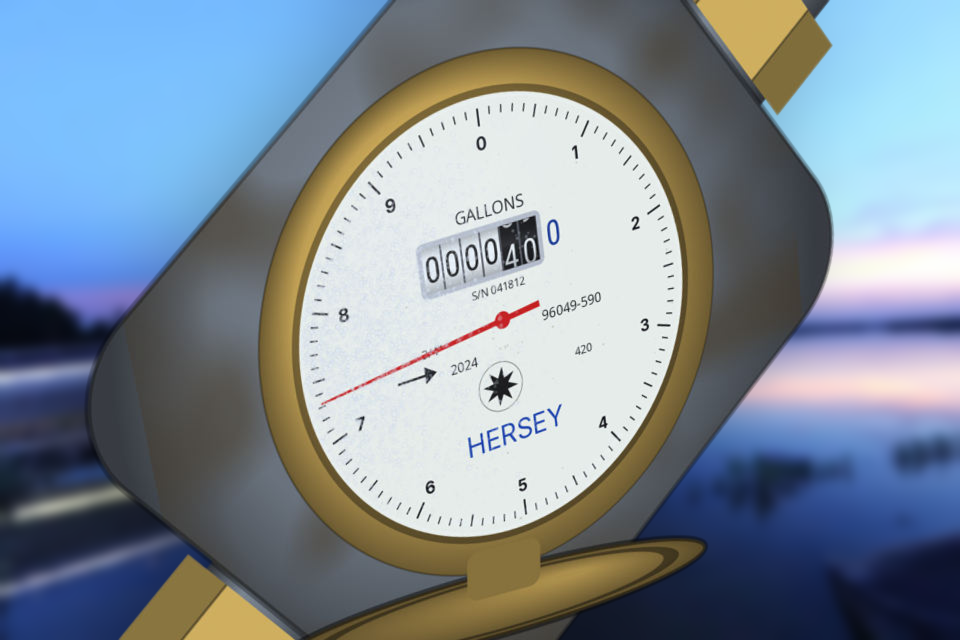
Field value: {"value": 397.3, "unit": "gal"}
